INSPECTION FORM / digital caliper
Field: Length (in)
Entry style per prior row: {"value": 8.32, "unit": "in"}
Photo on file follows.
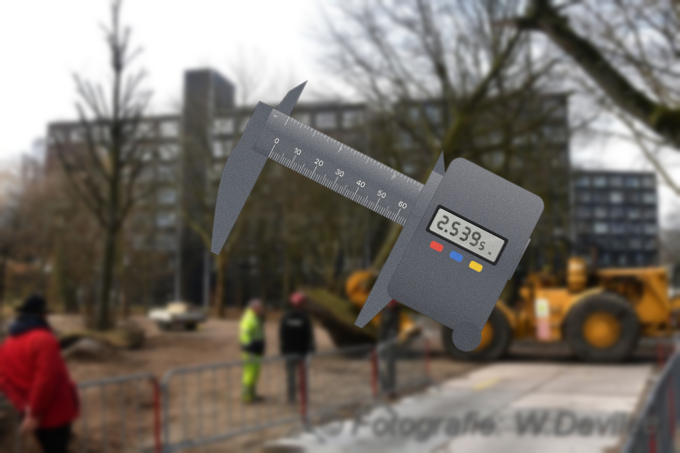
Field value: {"value": 2.5395, "unit": "in"}
